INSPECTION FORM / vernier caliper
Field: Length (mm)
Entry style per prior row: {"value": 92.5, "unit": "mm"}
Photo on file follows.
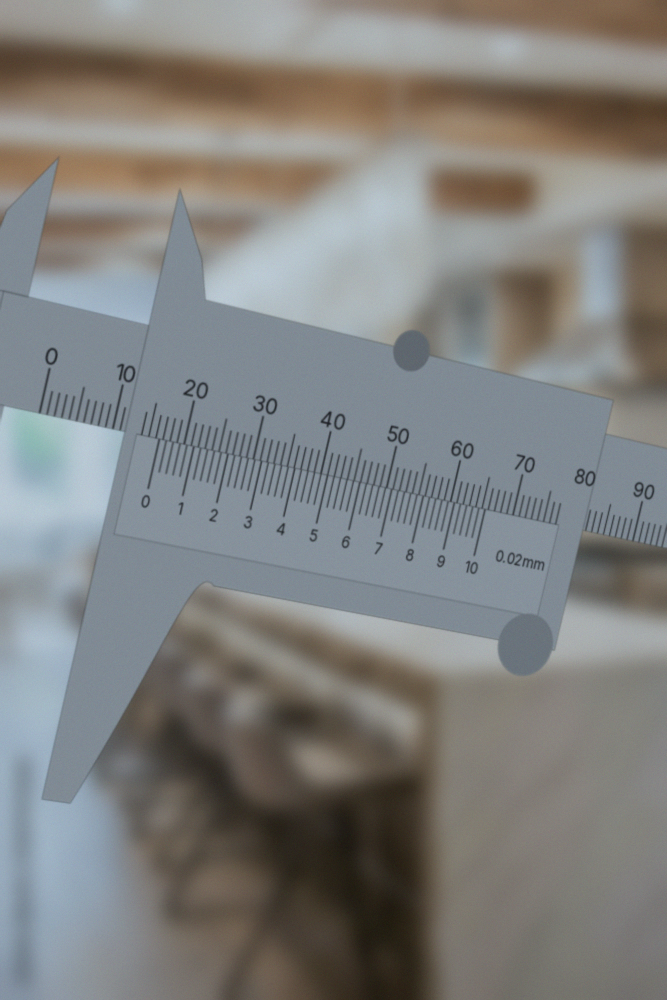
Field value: {"value": 16.5, "unit": "mm"}
